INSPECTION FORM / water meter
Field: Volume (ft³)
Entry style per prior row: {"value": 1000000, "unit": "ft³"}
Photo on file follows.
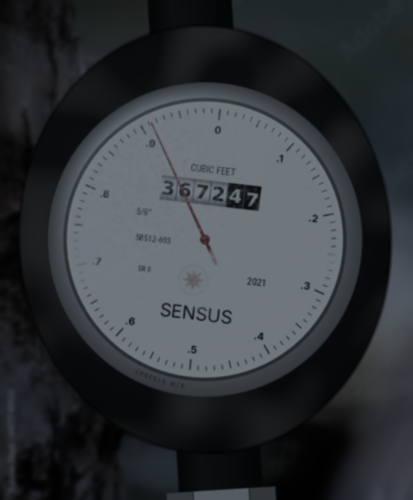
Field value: {"value": 367246.91, "unit": "ft³"}
